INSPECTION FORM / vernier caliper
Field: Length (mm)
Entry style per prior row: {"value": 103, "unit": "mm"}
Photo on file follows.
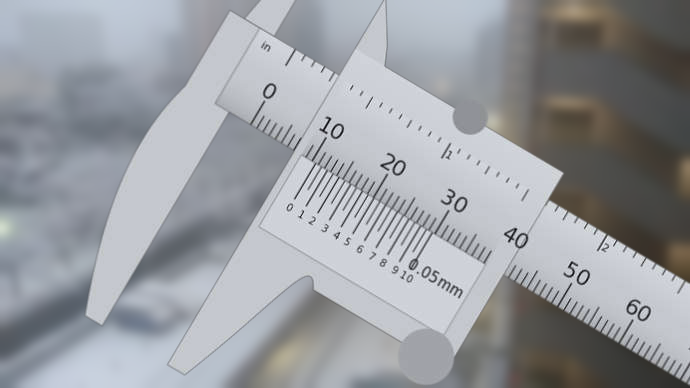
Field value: {"value": 10.6, "unit": "mm"}
